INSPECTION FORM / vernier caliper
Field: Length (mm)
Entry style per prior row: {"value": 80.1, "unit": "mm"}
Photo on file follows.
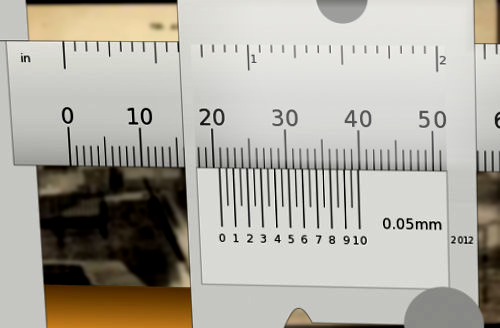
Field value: {"value": 20.8, "unit": "mm"}
